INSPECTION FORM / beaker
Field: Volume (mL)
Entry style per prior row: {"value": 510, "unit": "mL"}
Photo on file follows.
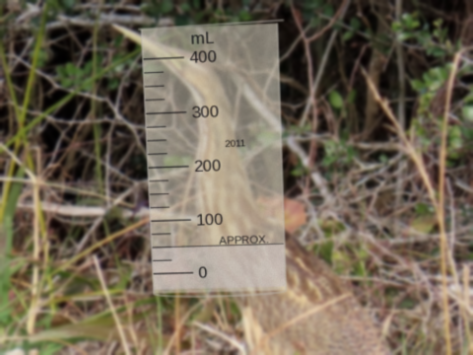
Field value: {"value": 50, "unit": "mL"}
